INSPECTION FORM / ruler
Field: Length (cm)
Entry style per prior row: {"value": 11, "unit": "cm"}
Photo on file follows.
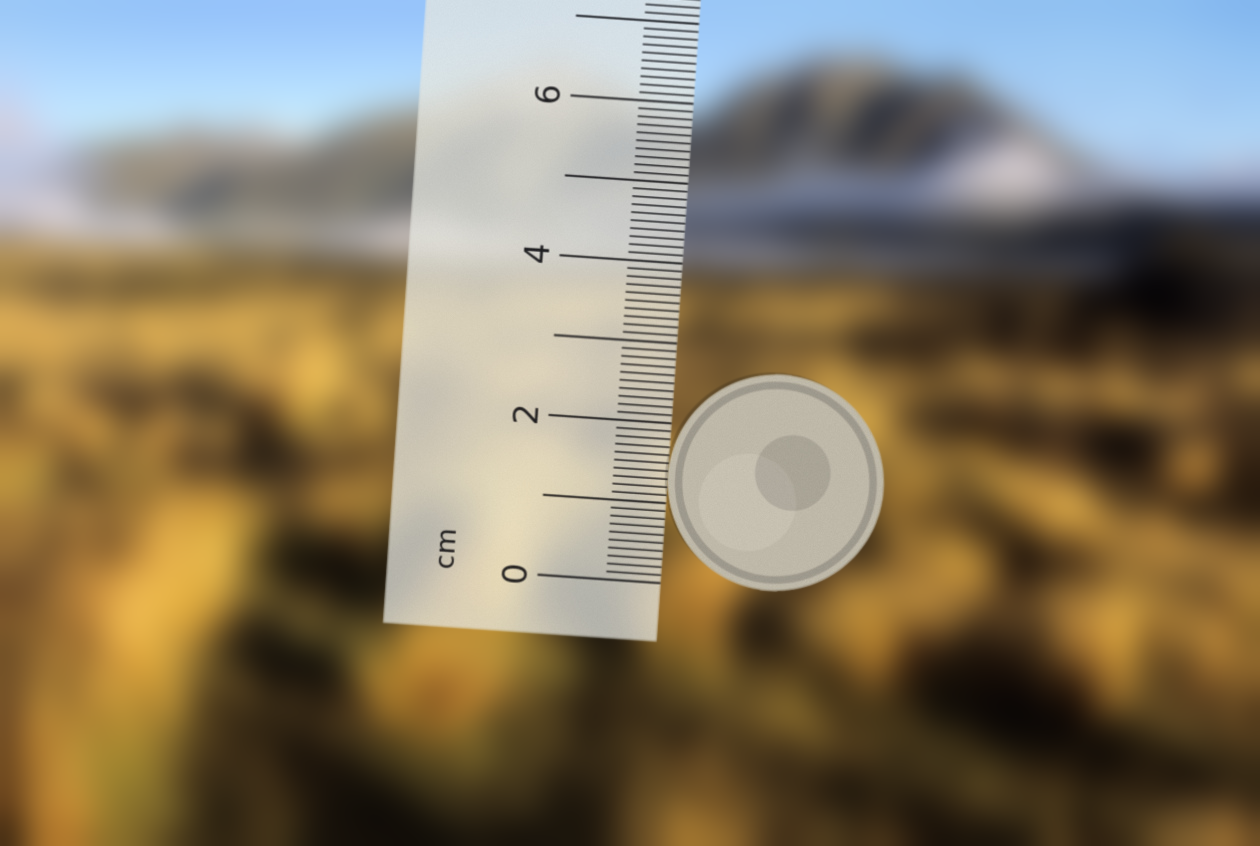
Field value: {"value": 2.7, "unit": "cm"}
